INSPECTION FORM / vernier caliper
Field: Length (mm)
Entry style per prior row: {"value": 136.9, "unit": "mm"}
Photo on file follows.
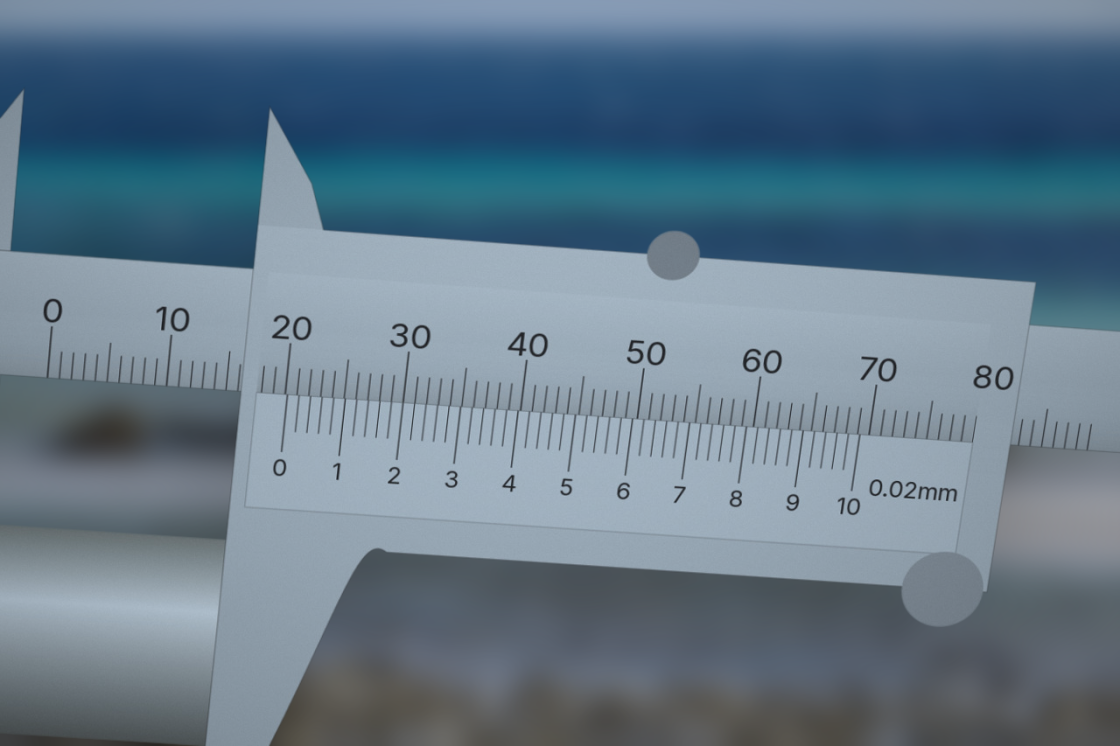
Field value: {"value": 20.2, "unit": "mm"}
